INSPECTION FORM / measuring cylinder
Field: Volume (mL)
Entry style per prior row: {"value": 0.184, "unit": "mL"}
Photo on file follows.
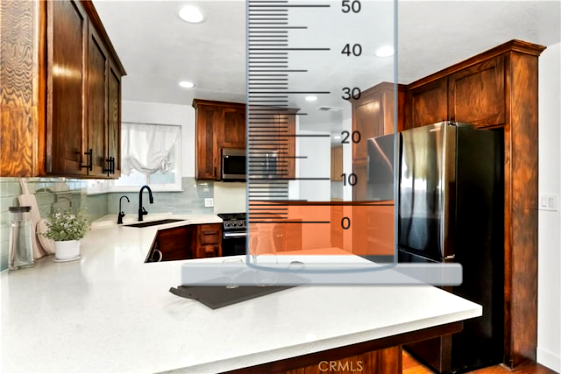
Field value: {"value": 4, "unit": "mL"}
